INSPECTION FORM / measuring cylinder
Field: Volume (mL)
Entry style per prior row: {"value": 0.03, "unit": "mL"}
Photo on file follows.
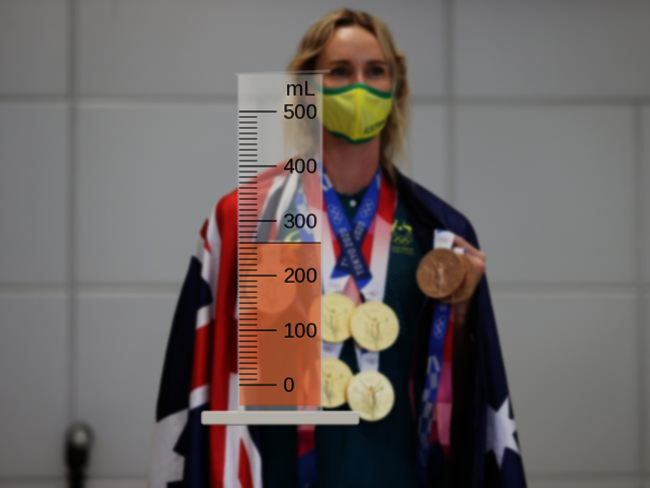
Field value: {"value": 260, "unit": "mL"}
